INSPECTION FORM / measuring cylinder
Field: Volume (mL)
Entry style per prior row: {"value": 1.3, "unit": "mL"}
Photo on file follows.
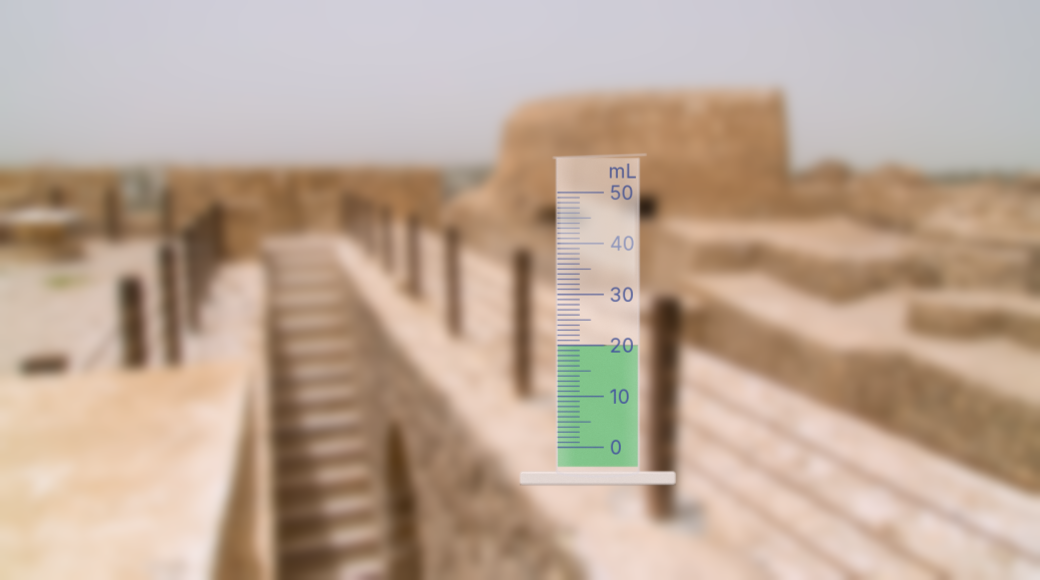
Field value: {"value": 20, "unit": "mL"}
